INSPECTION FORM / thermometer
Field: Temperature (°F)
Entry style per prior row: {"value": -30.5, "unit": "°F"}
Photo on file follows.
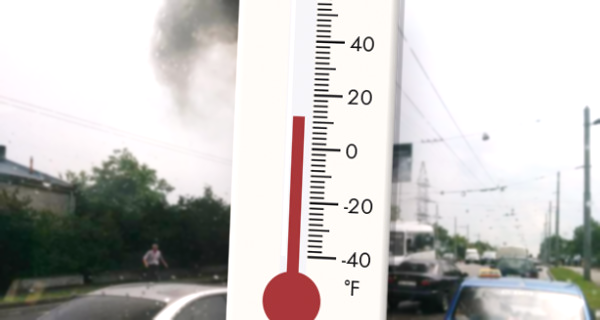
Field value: {"value": 12, "unit": "°F"}
